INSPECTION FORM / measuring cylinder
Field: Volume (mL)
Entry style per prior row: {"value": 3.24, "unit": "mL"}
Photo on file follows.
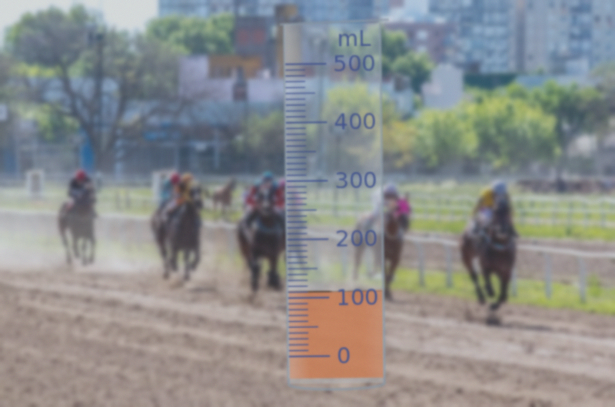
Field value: {"value": 110, "unit": "mL"}
